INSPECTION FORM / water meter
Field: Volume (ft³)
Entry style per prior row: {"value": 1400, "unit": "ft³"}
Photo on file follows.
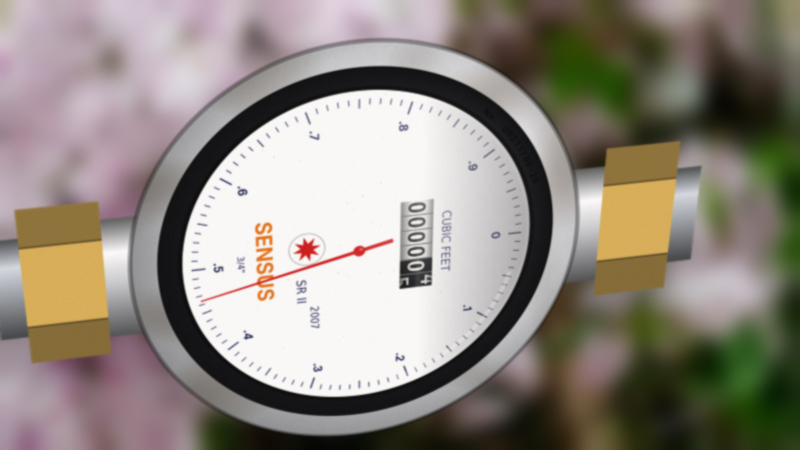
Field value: {"value": 4.46, "unit": "ft³"}
